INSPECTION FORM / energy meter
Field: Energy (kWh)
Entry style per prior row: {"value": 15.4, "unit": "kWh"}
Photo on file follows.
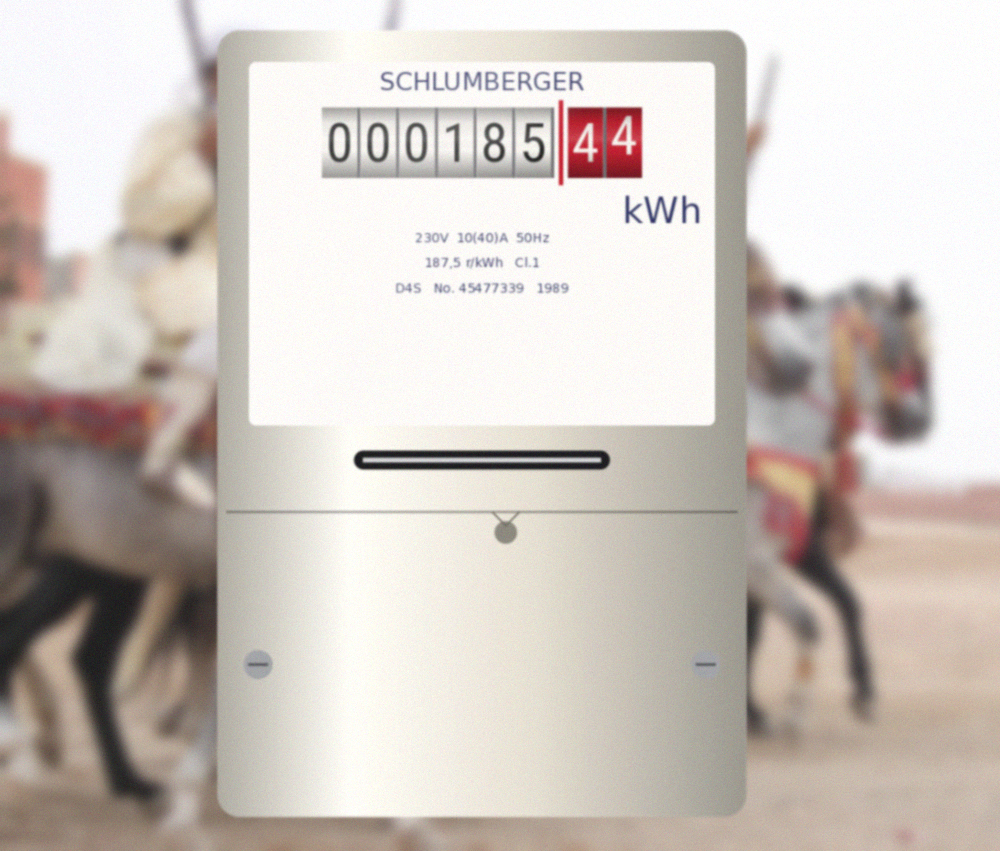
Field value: {"value": 185.44, "unit": "kWh"}
